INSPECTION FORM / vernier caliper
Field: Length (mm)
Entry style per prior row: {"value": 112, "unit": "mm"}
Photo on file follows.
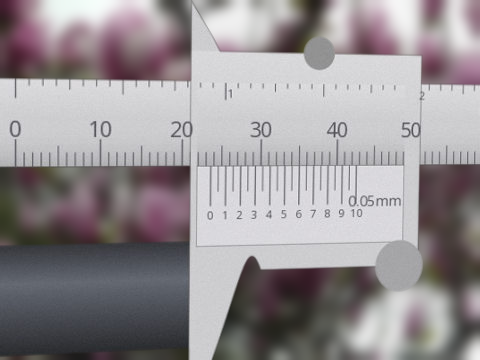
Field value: {"value": 23.6, "unit": "mm"}
